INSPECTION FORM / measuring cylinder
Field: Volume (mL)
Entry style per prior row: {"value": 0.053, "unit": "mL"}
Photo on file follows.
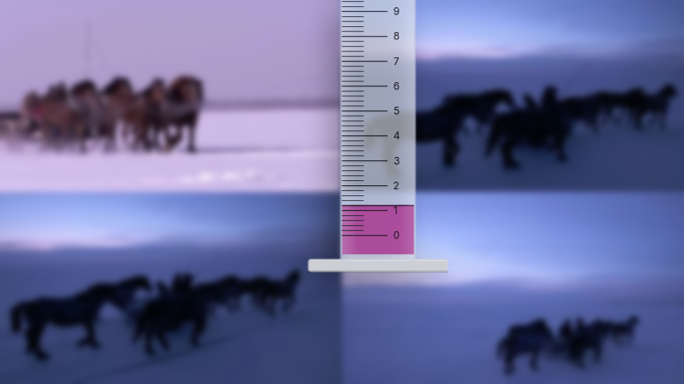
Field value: {"value": 1.2, "unit": "mL"}
